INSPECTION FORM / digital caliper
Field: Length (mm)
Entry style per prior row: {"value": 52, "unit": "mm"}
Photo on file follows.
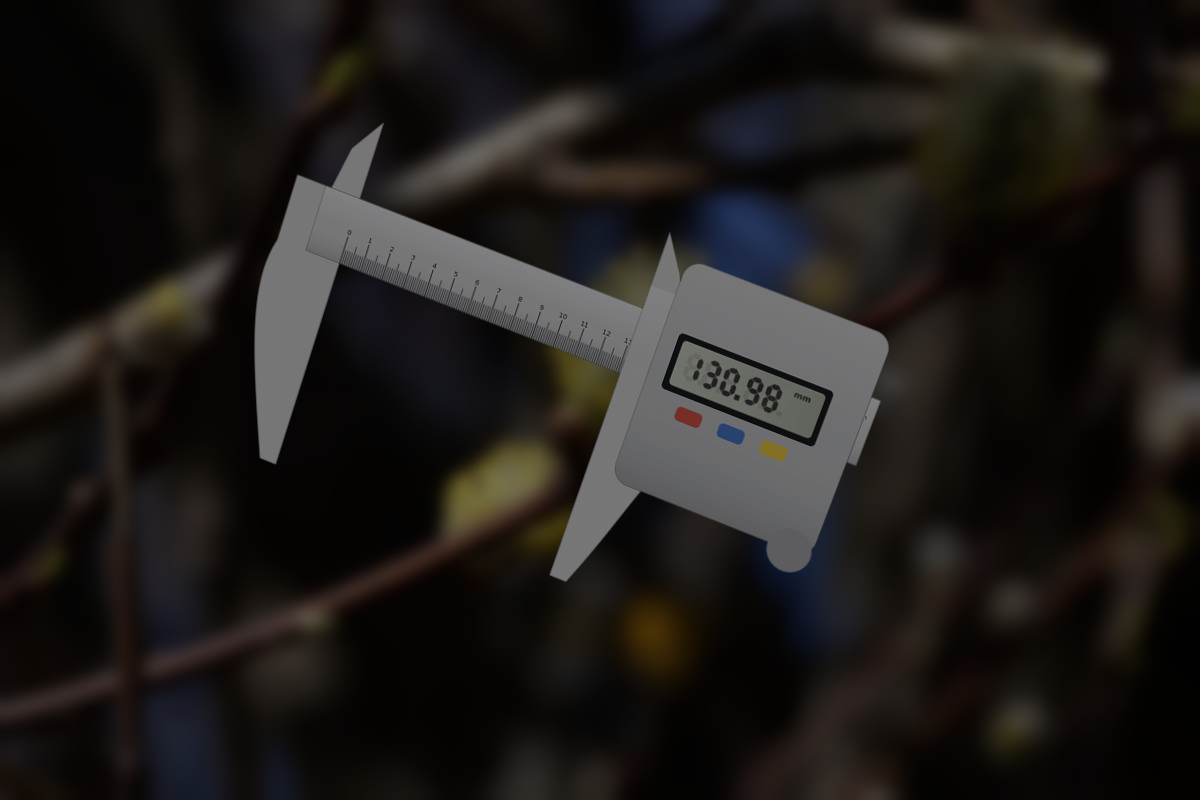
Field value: {"value": 130.98, "unit": "mm"}
